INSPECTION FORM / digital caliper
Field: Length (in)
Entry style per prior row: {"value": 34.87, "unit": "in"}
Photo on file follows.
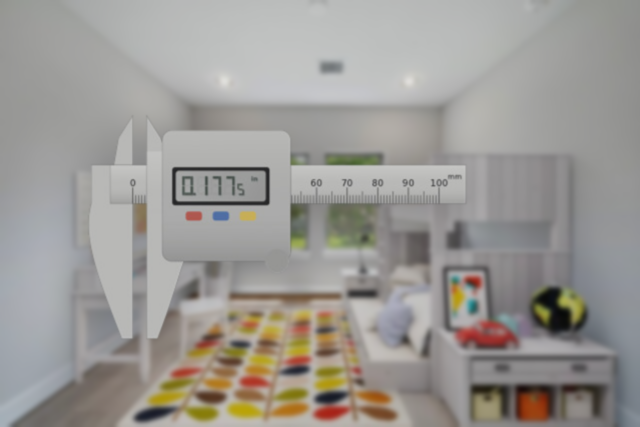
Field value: {"value": 0.1775, "unit": "in"}
